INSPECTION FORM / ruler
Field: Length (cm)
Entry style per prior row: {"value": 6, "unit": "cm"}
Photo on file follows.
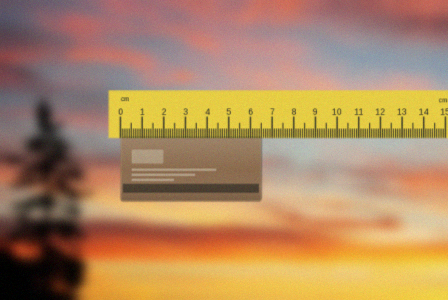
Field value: {"value": 6.5, "unit": "cm"}
